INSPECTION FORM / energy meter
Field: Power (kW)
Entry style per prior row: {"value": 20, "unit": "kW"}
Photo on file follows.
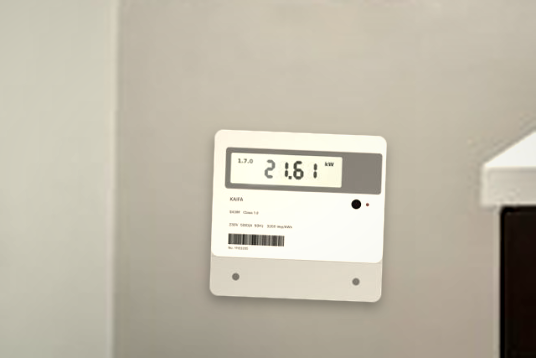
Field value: {"value": 21.61, "unit": "kW"}
